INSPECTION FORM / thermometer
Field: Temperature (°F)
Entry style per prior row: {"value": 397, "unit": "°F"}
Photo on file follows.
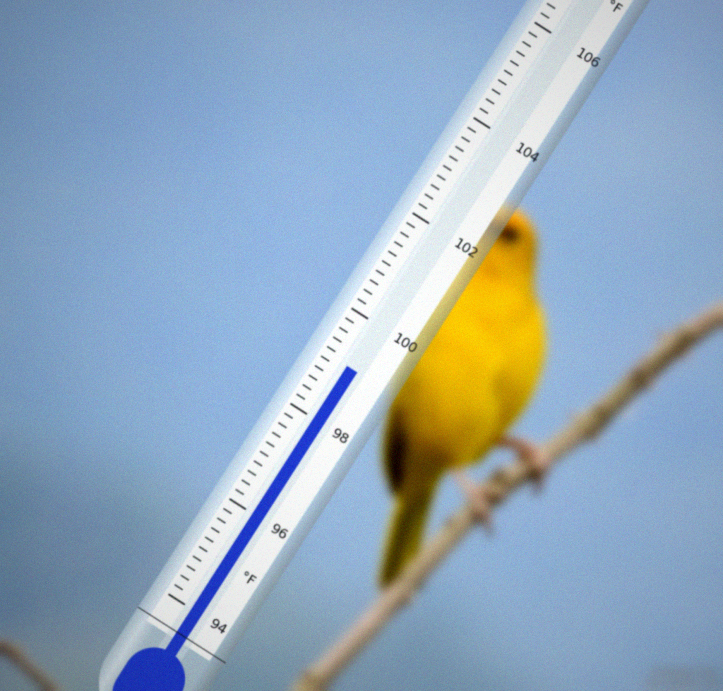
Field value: {"value": 99.1, "unit": "°F"}
